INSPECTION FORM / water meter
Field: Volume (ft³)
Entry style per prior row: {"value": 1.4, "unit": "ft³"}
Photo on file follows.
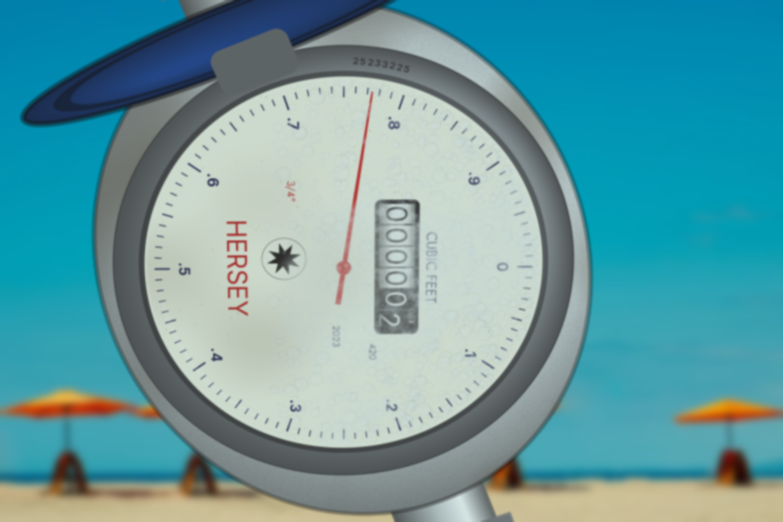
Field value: {"value": 1.77, "unit": "ft³"}
